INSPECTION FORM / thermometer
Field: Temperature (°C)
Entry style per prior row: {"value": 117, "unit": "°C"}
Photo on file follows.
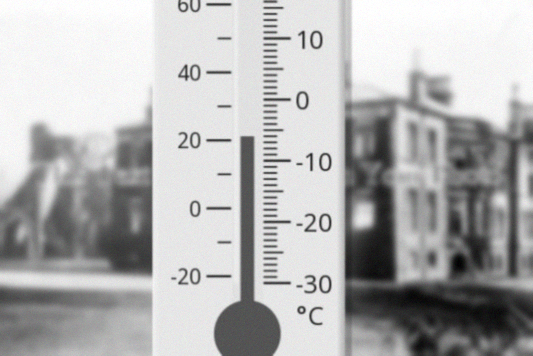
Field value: {"value": -6, "unit": "°C"}
